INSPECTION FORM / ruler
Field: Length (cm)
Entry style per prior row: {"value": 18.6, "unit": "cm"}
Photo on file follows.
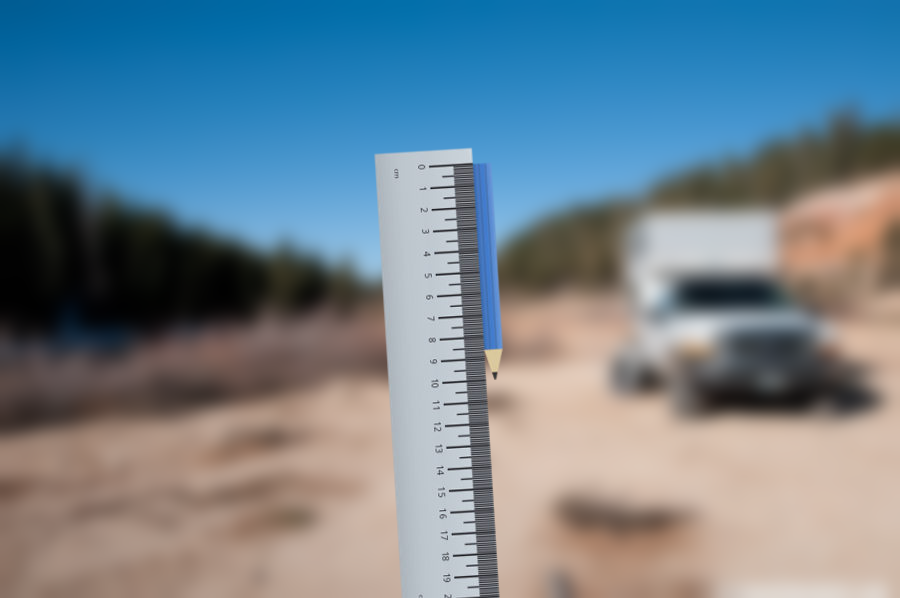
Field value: {"value": 10, "unit": "cm"}
